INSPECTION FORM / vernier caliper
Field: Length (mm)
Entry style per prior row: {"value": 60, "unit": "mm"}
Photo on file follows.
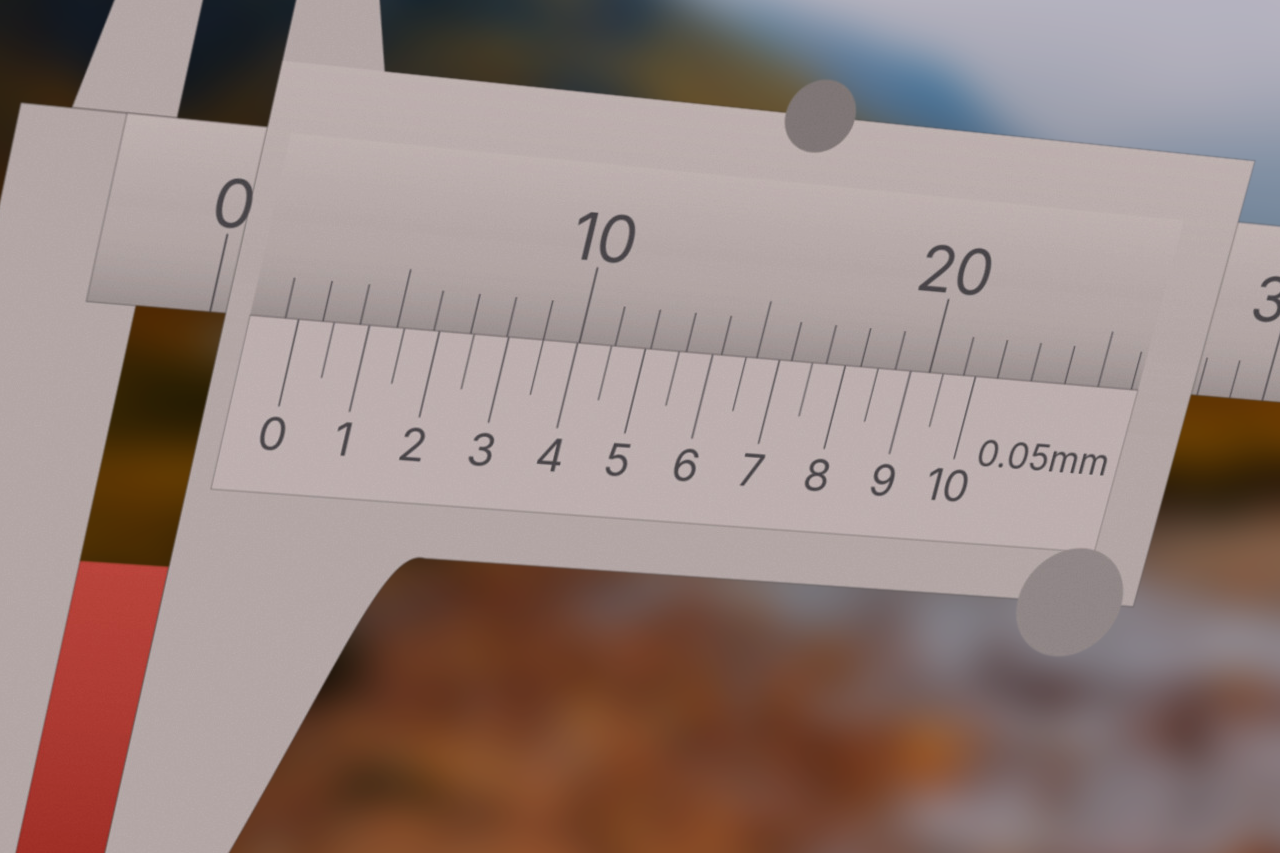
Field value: {"value": 2.35, "unit": "mm"}
